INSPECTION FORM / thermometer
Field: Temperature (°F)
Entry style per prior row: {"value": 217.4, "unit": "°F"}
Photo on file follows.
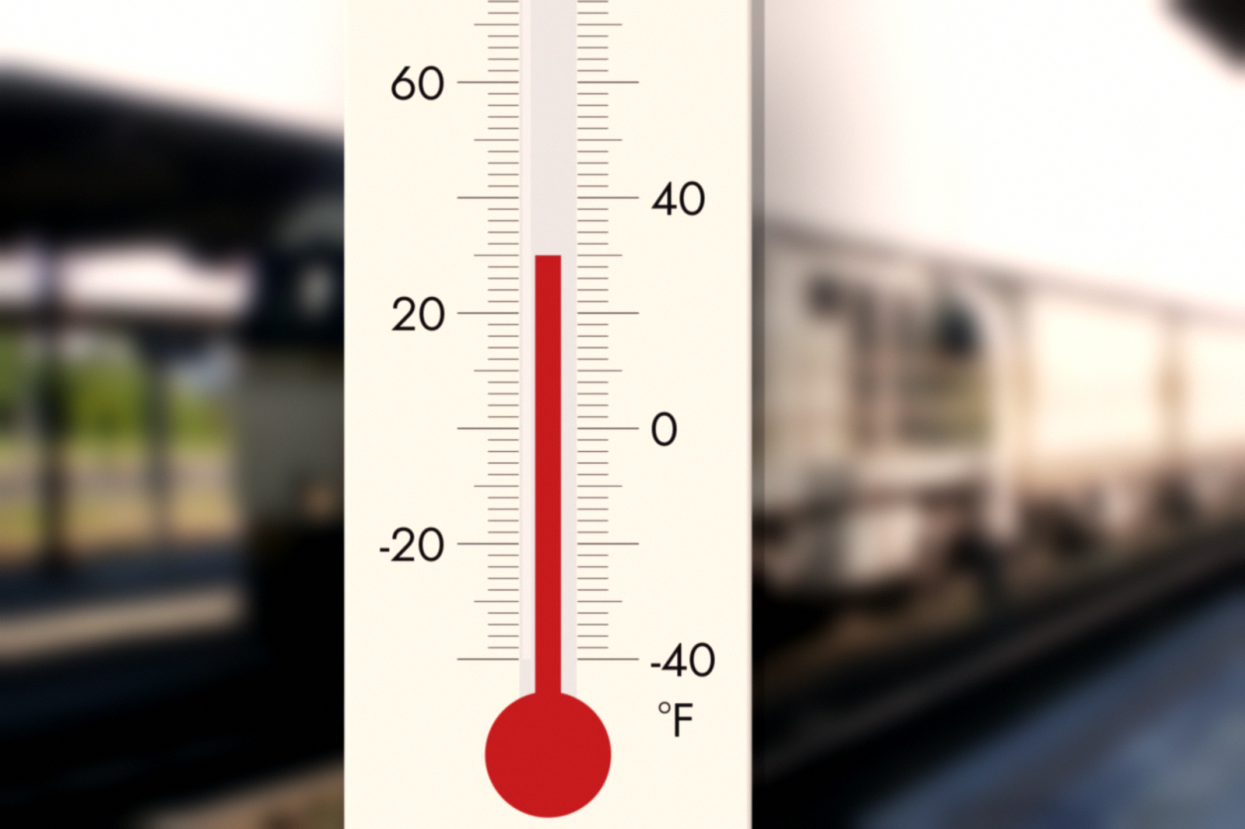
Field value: {"value": 30, "unit": "°F"}
